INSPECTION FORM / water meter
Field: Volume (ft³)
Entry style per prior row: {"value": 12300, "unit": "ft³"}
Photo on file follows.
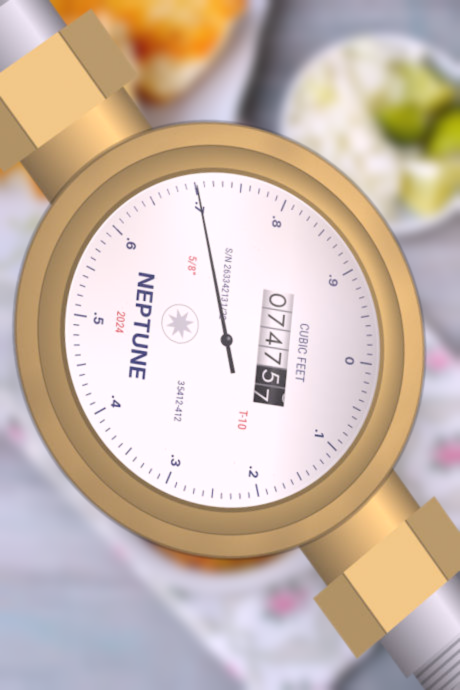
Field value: {"value": 74756.70, "unit": "ft³"}
